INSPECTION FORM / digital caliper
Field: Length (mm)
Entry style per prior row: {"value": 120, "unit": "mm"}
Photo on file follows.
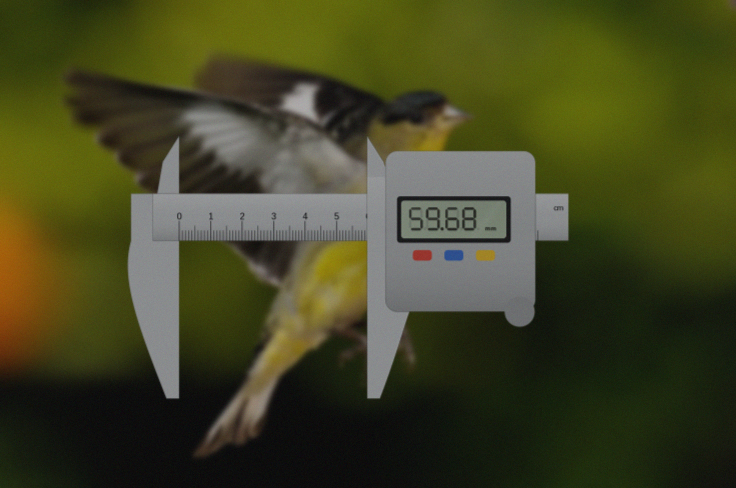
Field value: {"value": 59.68, "unit": "mm"}
